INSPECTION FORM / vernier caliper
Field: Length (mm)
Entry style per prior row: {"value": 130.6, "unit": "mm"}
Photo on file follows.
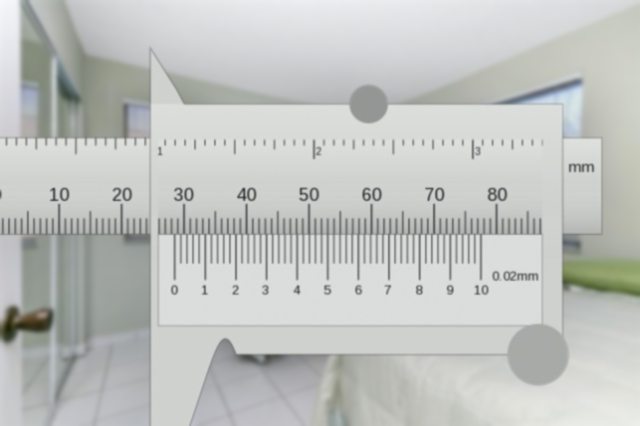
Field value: {"value": 28.5, "unit": "mm"}
